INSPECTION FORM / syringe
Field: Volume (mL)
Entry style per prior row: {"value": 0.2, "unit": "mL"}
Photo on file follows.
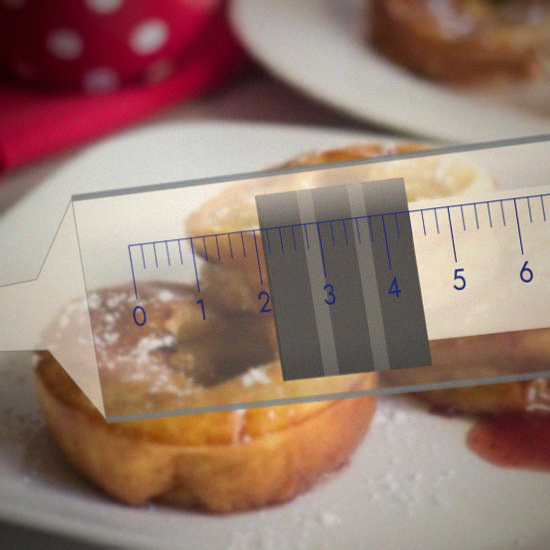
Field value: {"value": 2.1, "unit": "mL"}
